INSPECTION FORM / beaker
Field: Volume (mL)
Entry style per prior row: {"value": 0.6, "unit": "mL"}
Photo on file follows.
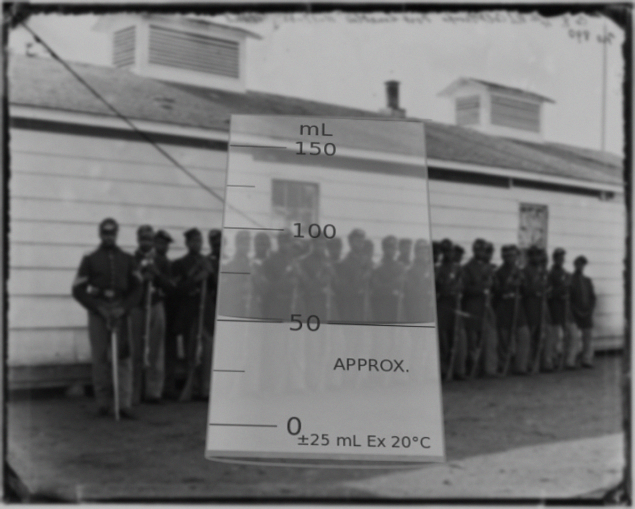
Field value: {"value": 50, "unit": "mL"}
